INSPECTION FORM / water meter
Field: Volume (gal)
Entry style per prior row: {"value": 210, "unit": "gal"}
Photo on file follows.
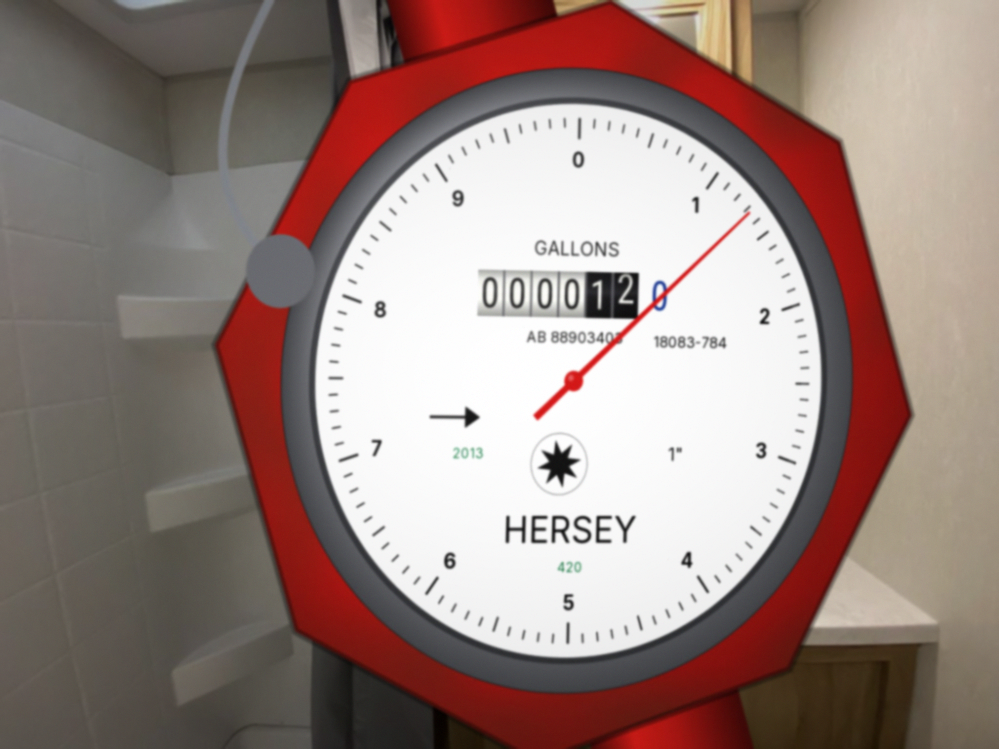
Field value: {"value": 121.3, "unit": "gal"}
